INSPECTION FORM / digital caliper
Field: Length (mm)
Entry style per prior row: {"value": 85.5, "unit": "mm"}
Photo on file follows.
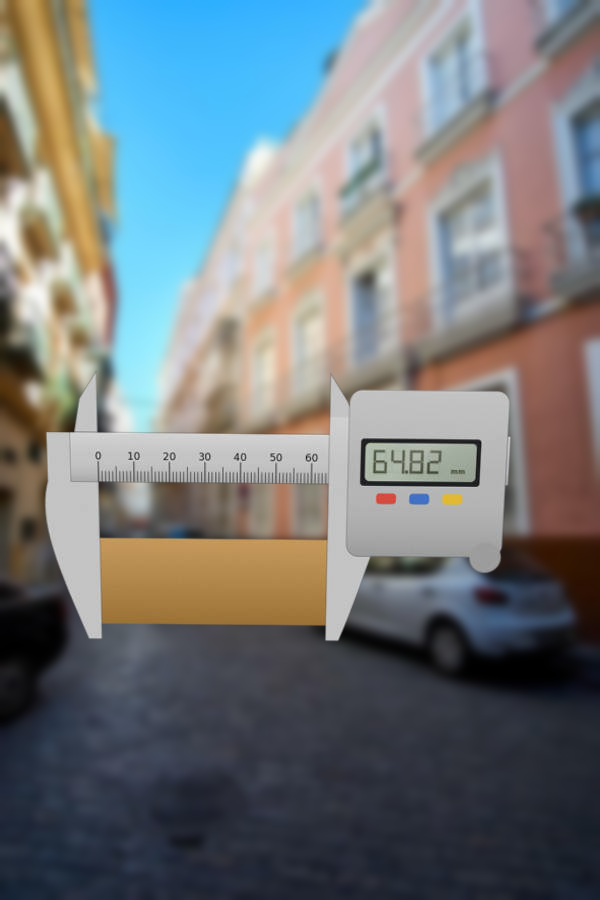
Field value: {"value": 64.82, "unit": "mm"}
